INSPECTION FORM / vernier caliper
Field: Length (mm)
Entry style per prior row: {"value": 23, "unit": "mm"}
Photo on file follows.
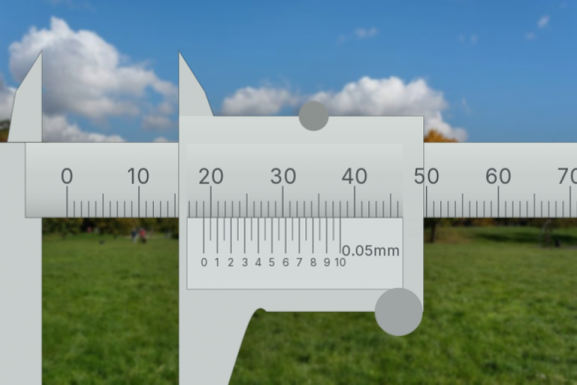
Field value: {"value": 19.0, "unit": "mm"}
